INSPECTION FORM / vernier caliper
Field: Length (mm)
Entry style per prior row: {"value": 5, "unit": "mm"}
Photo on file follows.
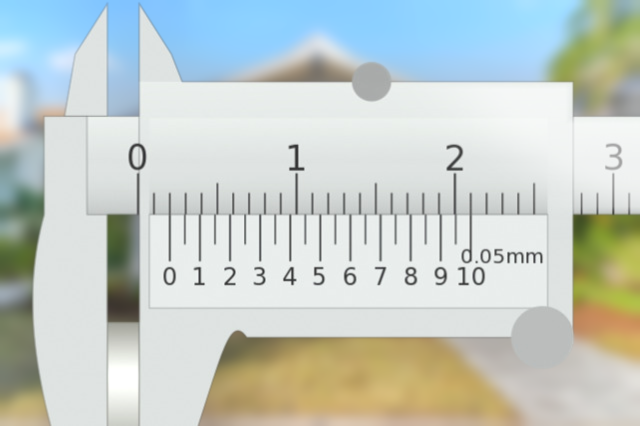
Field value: {"value": 2.0, "unit": "mm"}
